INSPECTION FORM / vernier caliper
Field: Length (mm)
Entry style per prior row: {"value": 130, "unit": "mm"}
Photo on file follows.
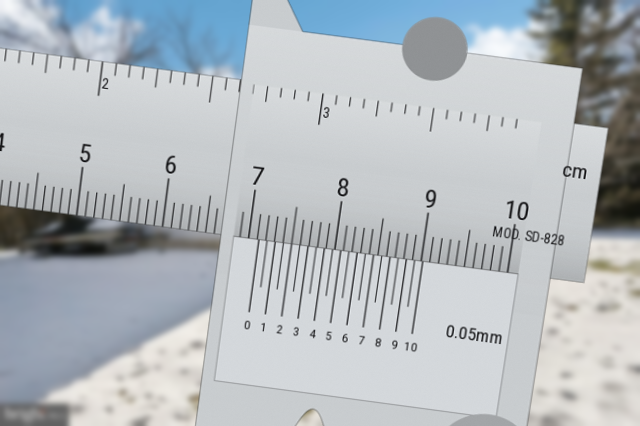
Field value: {"value": 71.2, "unit": "mm"}
